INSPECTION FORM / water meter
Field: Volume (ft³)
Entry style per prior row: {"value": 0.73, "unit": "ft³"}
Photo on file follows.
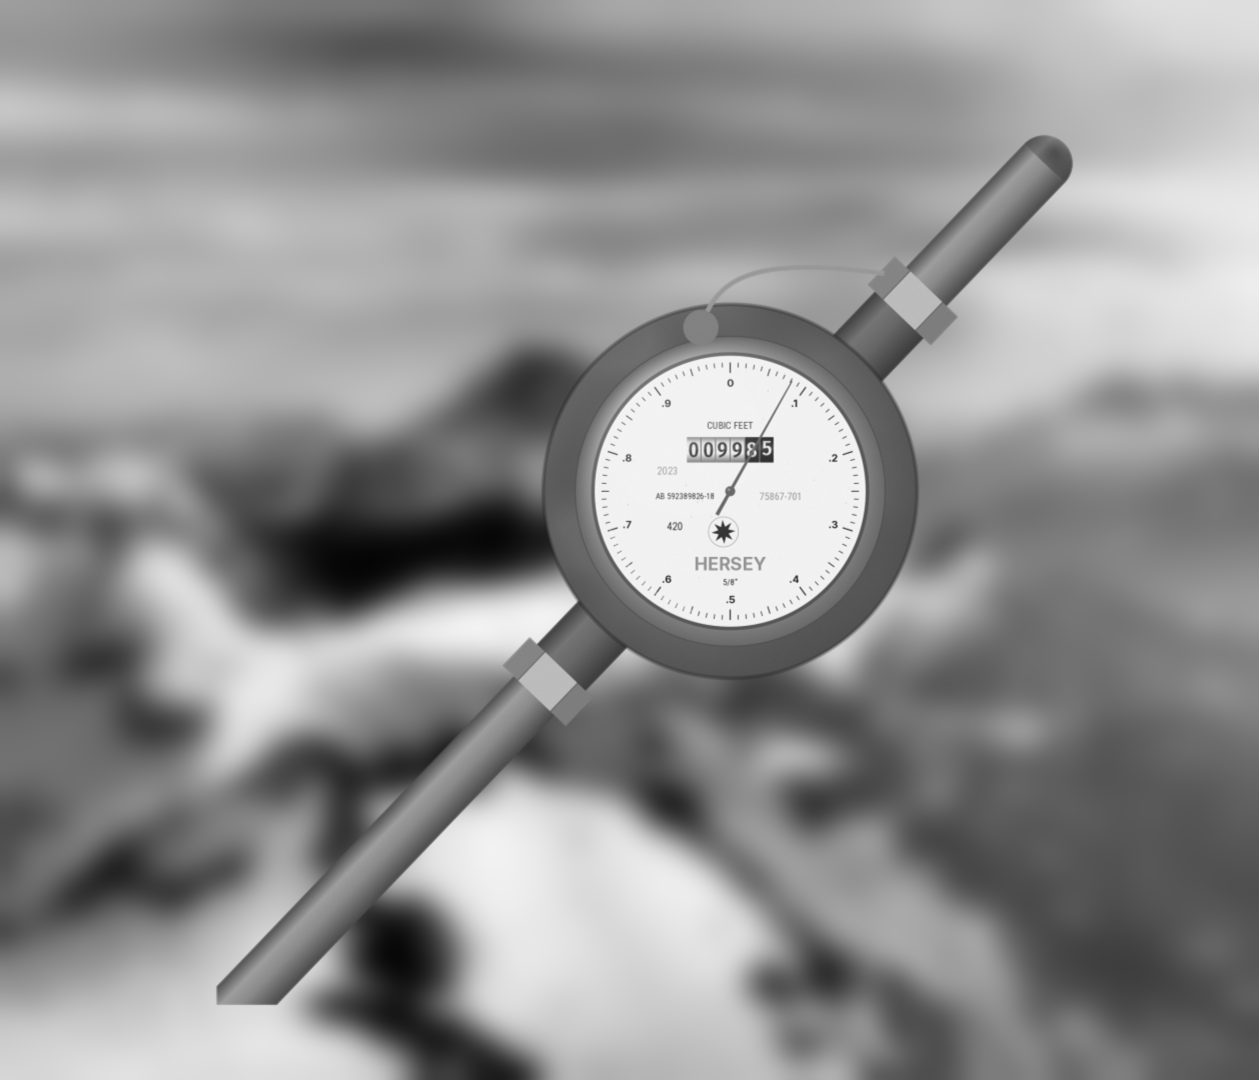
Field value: {"value": 9985.08, "unit": "ft³"}
